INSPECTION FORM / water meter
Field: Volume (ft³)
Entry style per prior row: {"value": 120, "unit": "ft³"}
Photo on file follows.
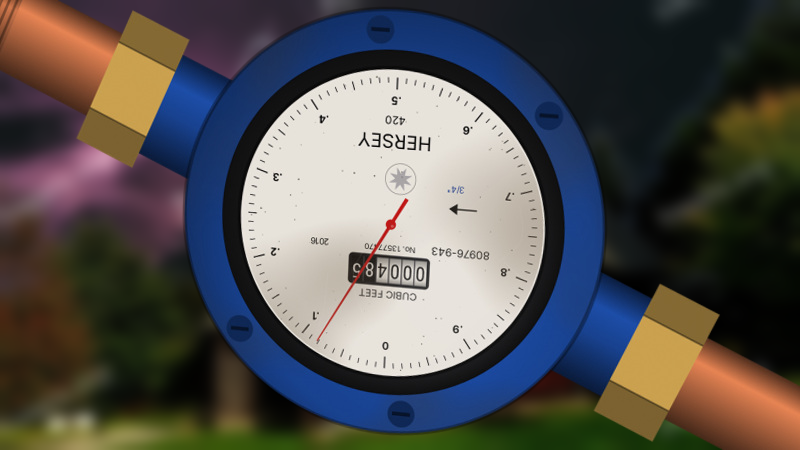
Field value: {"value": 485.08, "unit": "ft³"}
